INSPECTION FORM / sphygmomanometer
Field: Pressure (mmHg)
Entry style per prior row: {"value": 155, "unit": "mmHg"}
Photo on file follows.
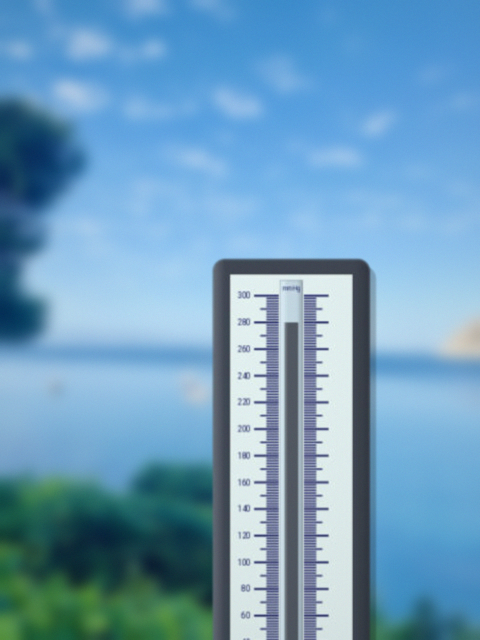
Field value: {"value": 280, "unit": "mmHg"}
